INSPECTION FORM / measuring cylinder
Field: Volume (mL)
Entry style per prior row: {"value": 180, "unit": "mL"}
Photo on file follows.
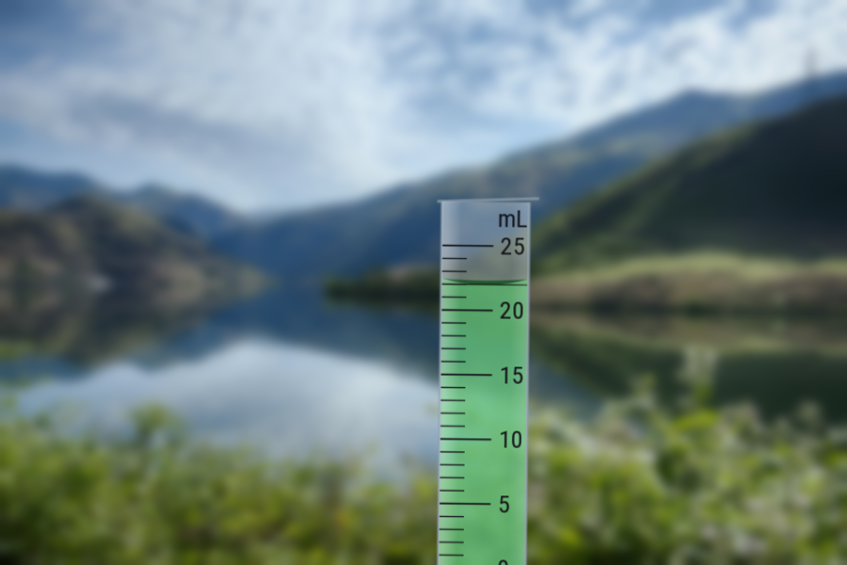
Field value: {"value": 22, "unit": "mL"}
